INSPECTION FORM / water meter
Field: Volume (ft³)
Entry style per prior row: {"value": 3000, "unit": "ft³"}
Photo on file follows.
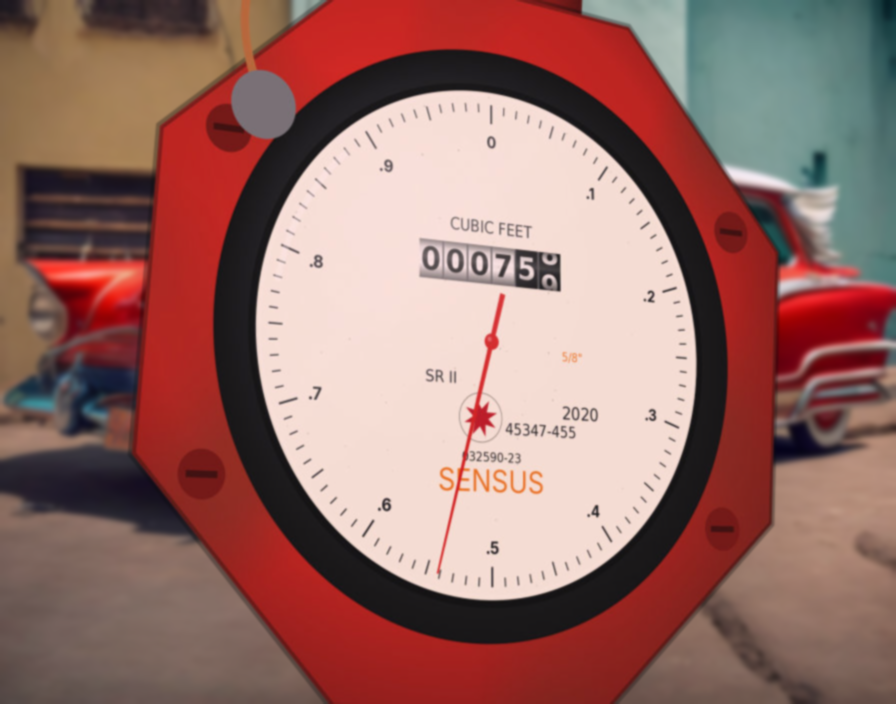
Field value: {"value": 758.54, "unit": "ft³"}
